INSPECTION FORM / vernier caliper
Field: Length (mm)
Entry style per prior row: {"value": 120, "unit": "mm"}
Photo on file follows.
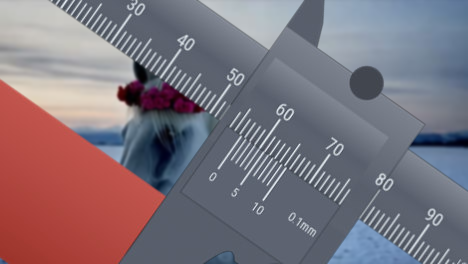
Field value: {"value": 56.4, "unit": "mm"}
